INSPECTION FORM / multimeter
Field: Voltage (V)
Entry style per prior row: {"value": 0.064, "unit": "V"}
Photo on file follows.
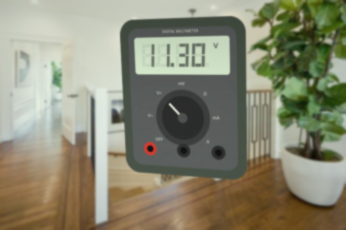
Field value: {"value": 11.30, "unit": "V"}
